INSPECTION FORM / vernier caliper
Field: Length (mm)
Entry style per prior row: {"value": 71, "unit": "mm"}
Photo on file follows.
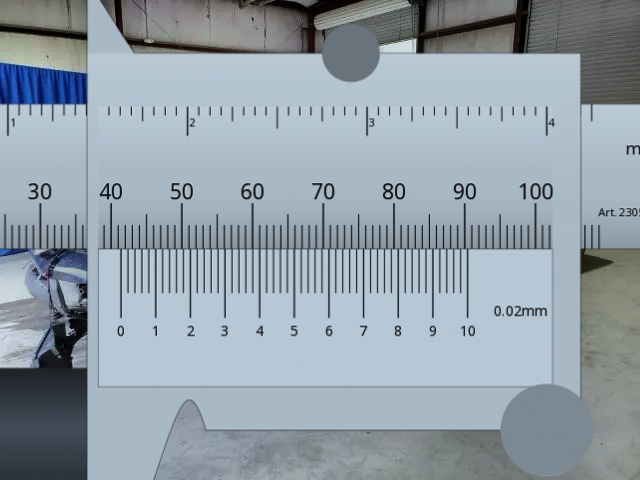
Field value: {"value": 41.4, "unit": "mm"}
